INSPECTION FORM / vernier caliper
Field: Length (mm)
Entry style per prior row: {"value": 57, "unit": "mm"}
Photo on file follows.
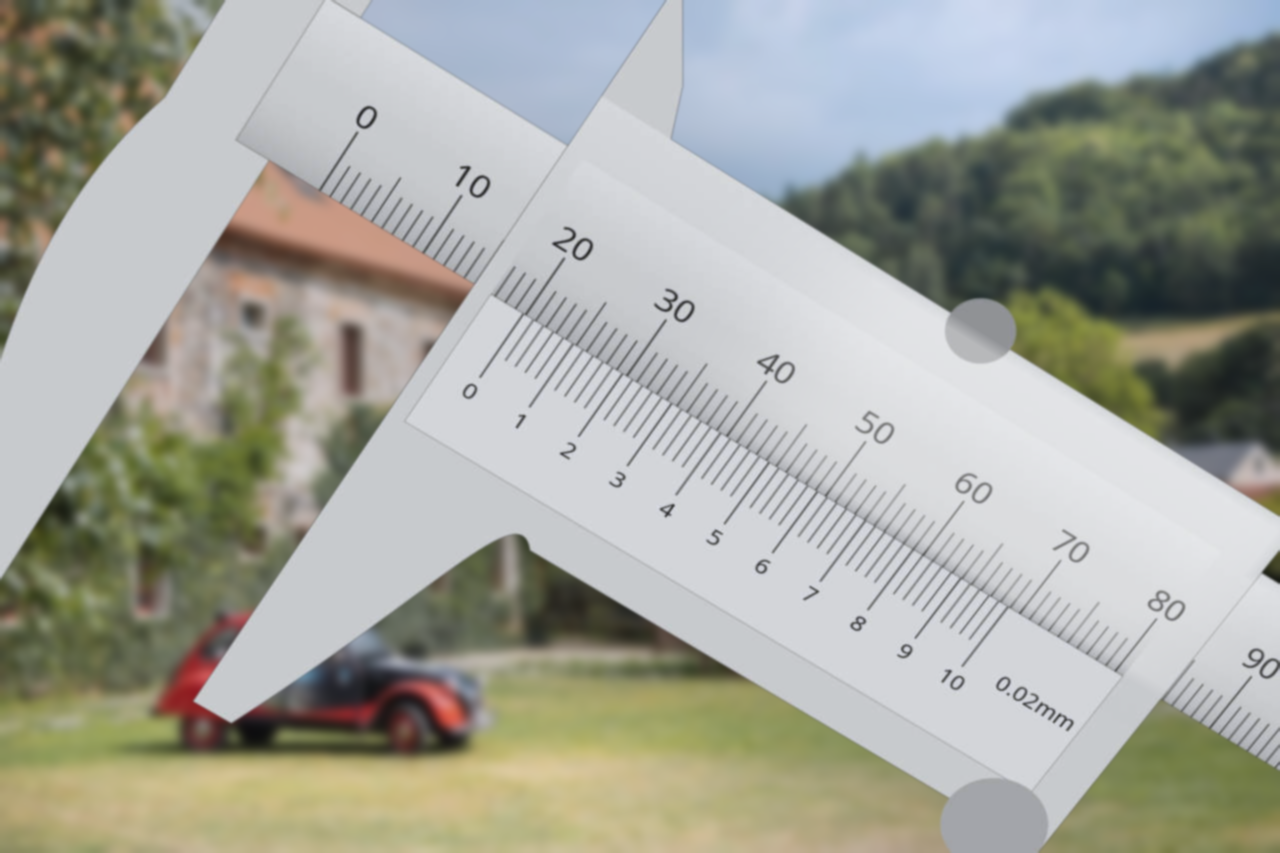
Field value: {"value": 19.8, "unit": "mm"}
